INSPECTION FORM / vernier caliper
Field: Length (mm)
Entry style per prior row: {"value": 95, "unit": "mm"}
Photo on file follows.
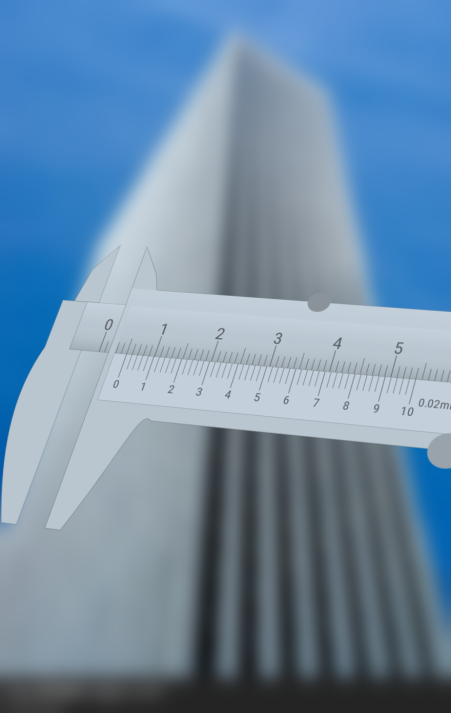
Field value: {"value": 5.0, "unit": "mm"}
